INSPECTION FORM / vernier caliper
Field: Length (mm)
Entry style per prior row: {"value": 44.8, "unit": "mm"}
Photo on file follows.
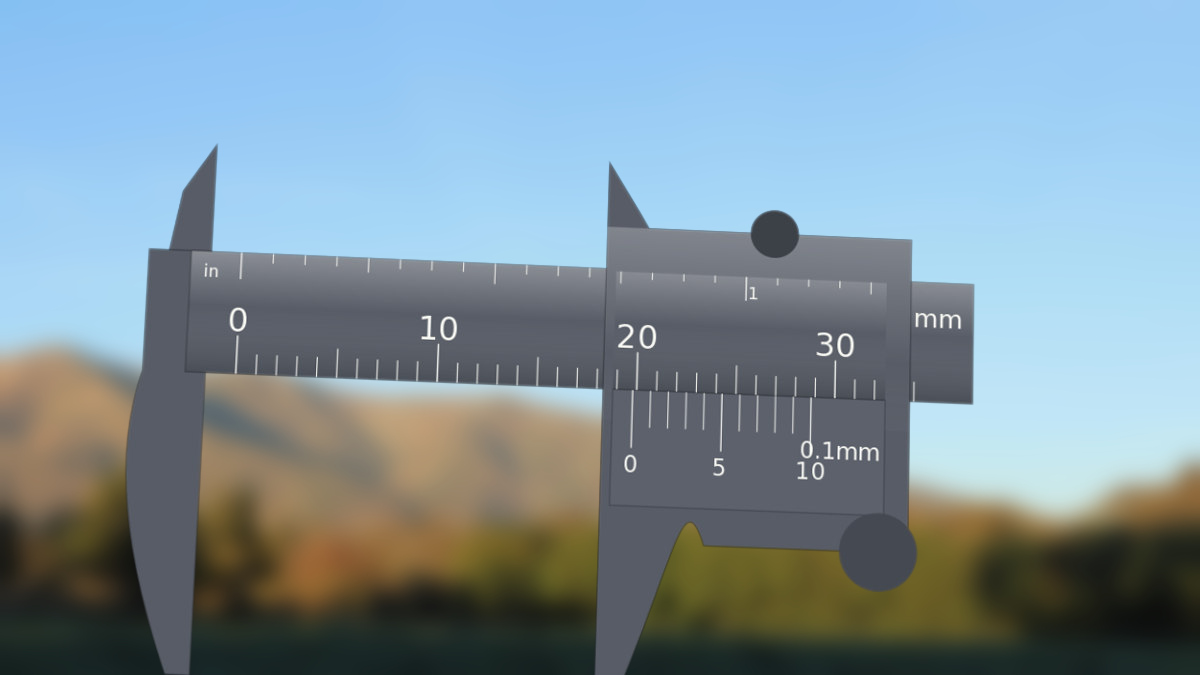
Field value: {"value": 19.8, "unit": "mm"}
